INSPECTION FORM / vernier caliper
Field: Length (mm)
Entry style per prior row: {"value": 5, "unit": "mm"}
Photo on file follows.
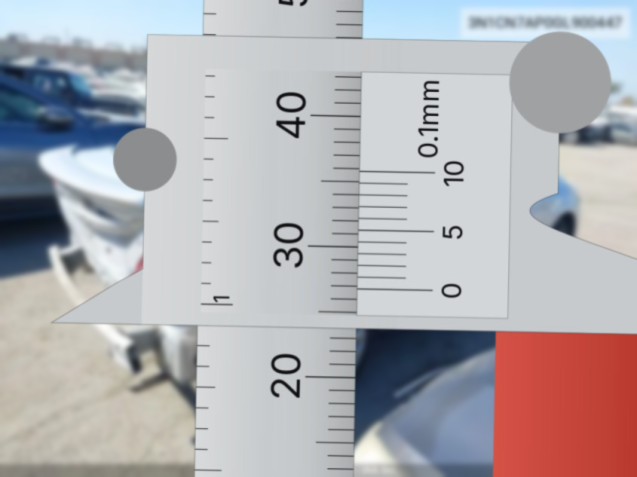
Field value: {"value": 26.8, "unit": "mm"}
